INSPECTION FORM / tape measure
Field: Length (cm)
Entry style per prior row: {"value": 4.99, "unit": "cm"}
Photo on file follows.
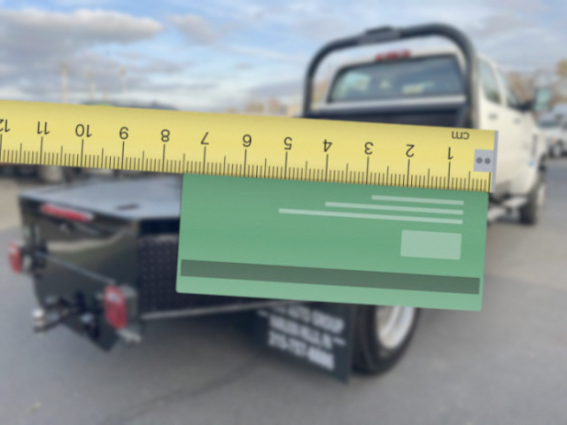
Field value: {"value": 7.5, "unit": "cm"}
